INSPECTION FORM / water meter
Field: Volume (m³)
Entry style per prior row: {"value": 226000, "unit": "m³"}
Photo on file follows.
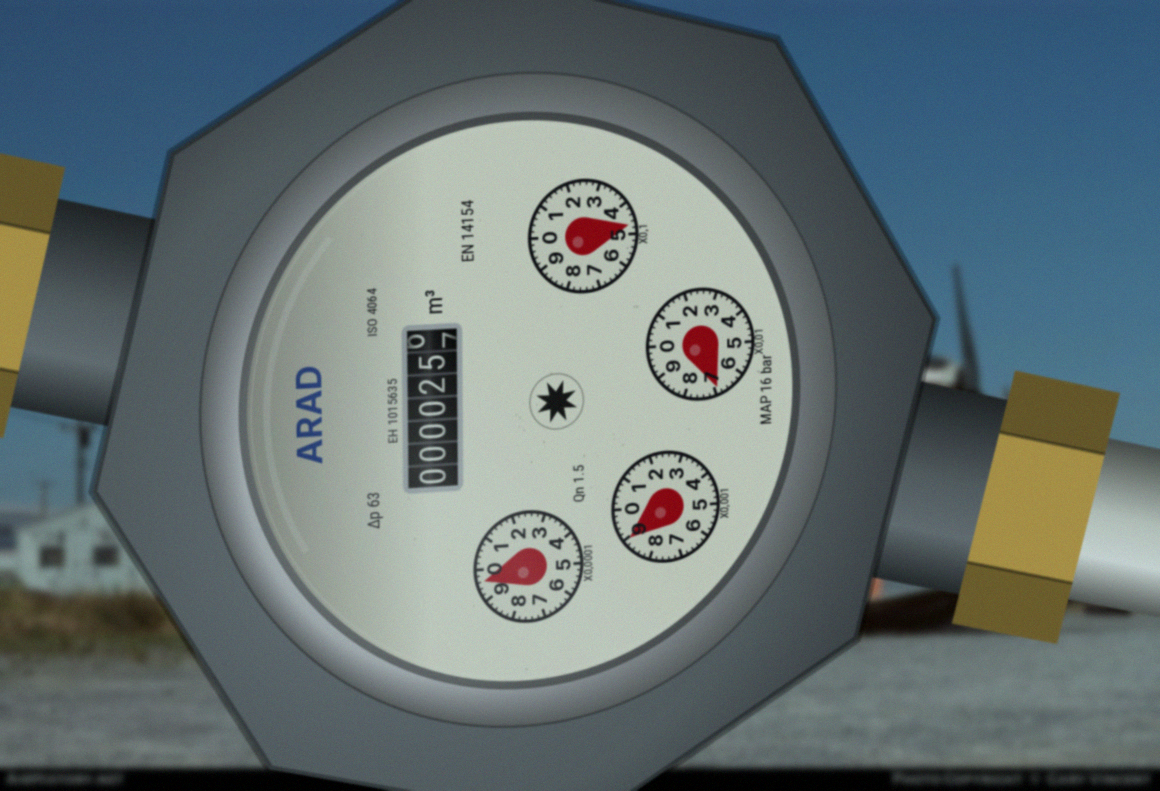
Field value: {"value": 256.4689, "unit": "m³"}
